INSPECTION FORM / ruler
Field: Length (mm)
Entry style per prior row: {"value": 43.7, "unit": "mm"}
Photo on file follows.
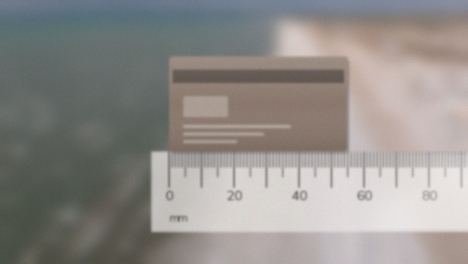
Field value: {"value": 55, "unit": "mm"}
